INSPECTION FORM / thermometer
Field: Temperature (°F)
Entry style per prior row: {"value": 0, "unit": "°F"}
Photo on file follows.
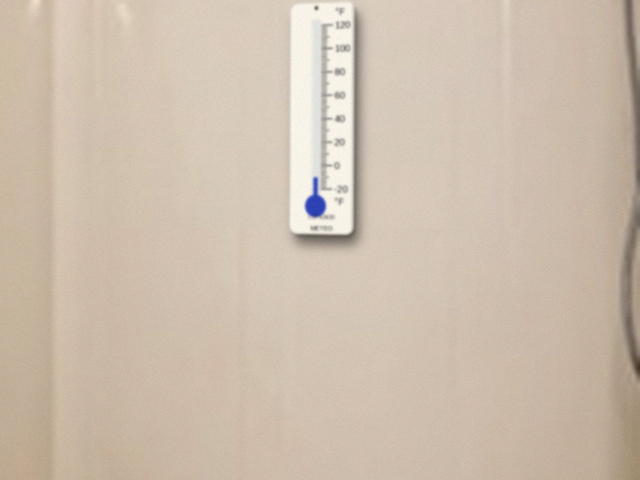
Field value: {"value": -10, "unit": "°F"}
